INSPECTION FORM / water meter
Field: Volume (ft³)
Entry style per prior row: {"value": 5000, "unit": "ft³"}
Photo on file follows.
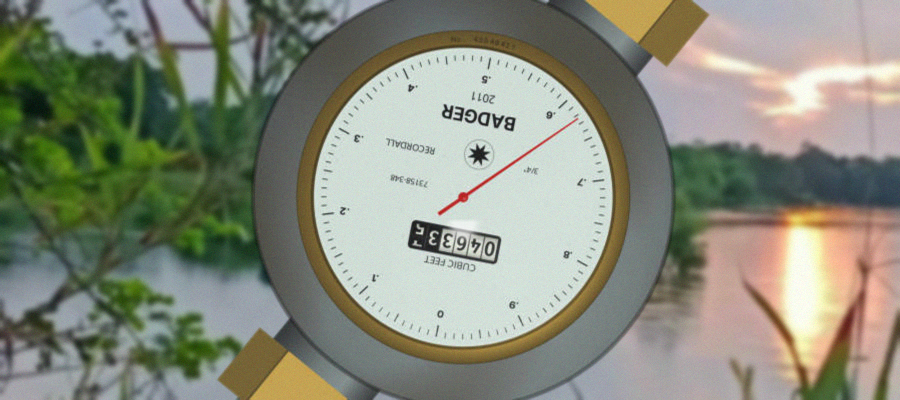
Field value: {"value": 46334.62, "unit": "ft³"}
